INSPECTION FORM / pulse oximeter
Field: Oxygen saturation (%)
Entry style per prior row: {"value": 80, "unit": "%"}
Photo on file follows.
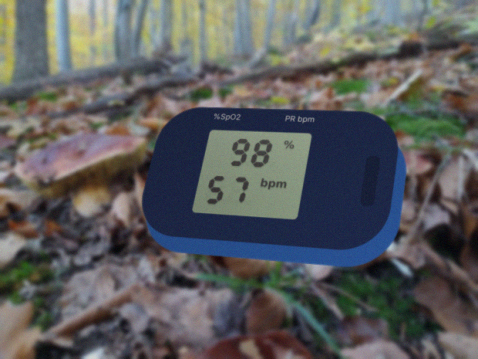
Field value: {"value": 98, "unit": "%"}
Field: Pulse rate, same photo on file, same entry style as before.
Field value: {"value": 57, "unit": "bpm"}
